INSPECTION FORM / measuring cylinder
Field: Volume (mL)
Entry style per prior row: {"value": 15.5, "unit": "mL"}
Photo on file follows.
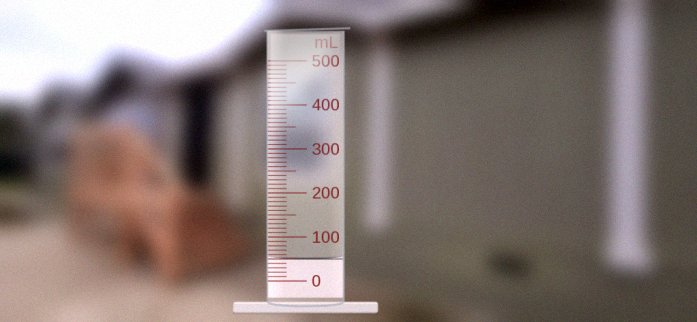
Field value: {"value": 50, "unit": "mL"}
